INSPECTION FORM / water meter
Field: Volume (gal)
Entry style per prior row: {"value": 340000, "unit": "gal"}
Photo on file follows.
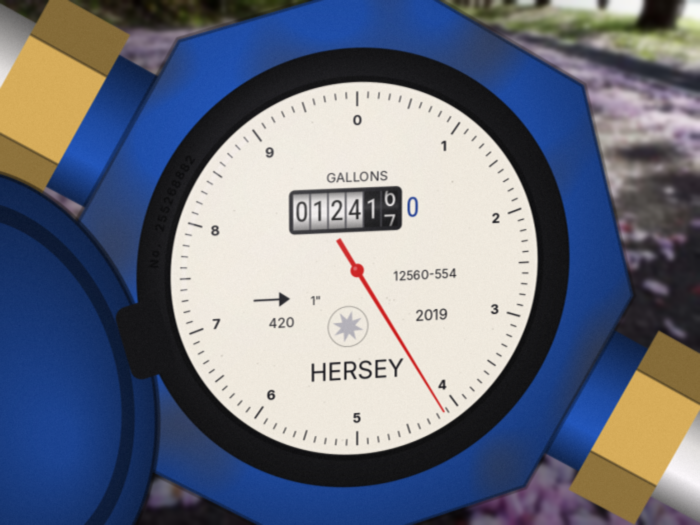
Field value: {"value": 124164.1, "unit": "gal"}
